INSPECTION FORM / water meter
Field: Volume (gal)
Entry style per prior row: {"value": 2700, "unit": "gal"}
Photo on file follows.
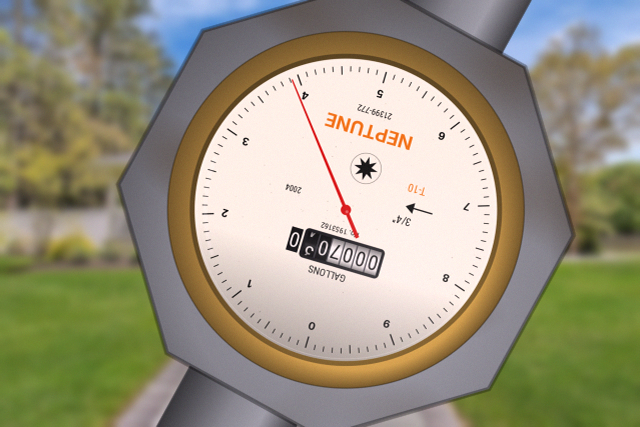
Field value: {"value": 7033.9, "unit": "gal"}
